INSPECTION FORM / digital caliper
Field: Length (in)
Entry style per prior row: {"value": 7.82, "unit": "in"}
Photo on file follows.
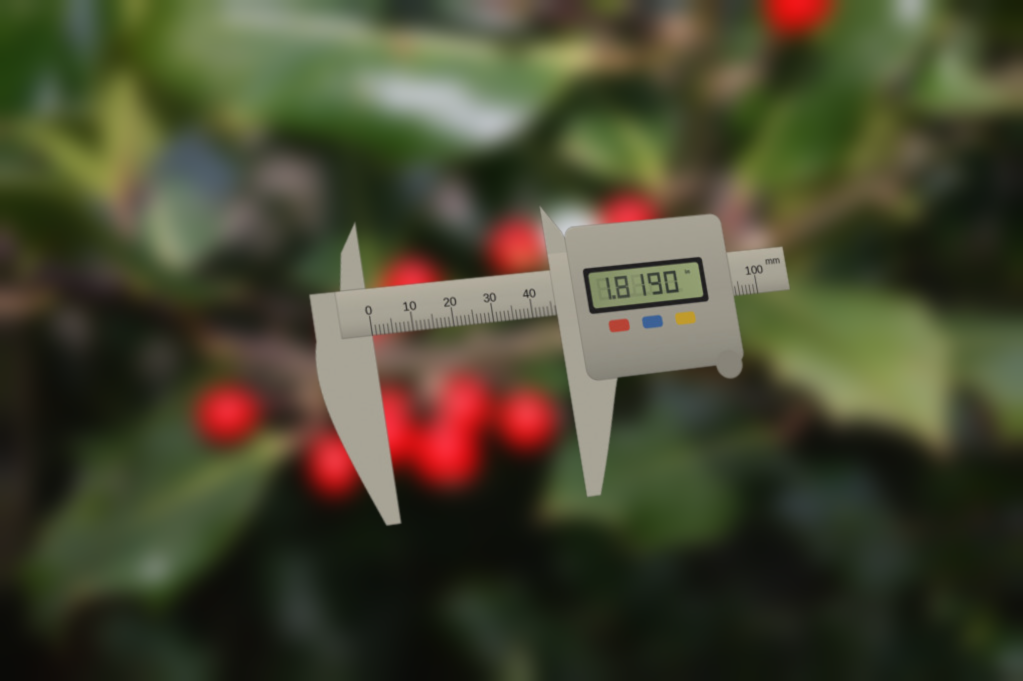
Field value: {"value": 1.8190, "unit": "in"}
